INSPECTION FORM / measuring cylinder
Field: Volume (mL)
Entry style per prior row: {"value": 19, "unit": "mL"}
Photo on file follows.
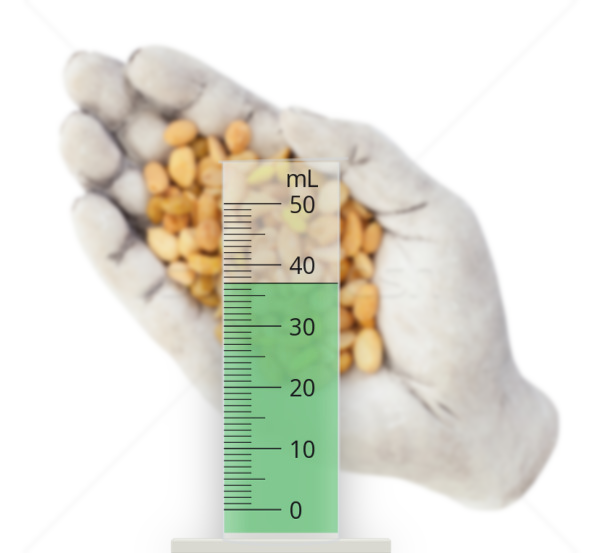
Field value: {"value": 37, "unit": "mL"}
